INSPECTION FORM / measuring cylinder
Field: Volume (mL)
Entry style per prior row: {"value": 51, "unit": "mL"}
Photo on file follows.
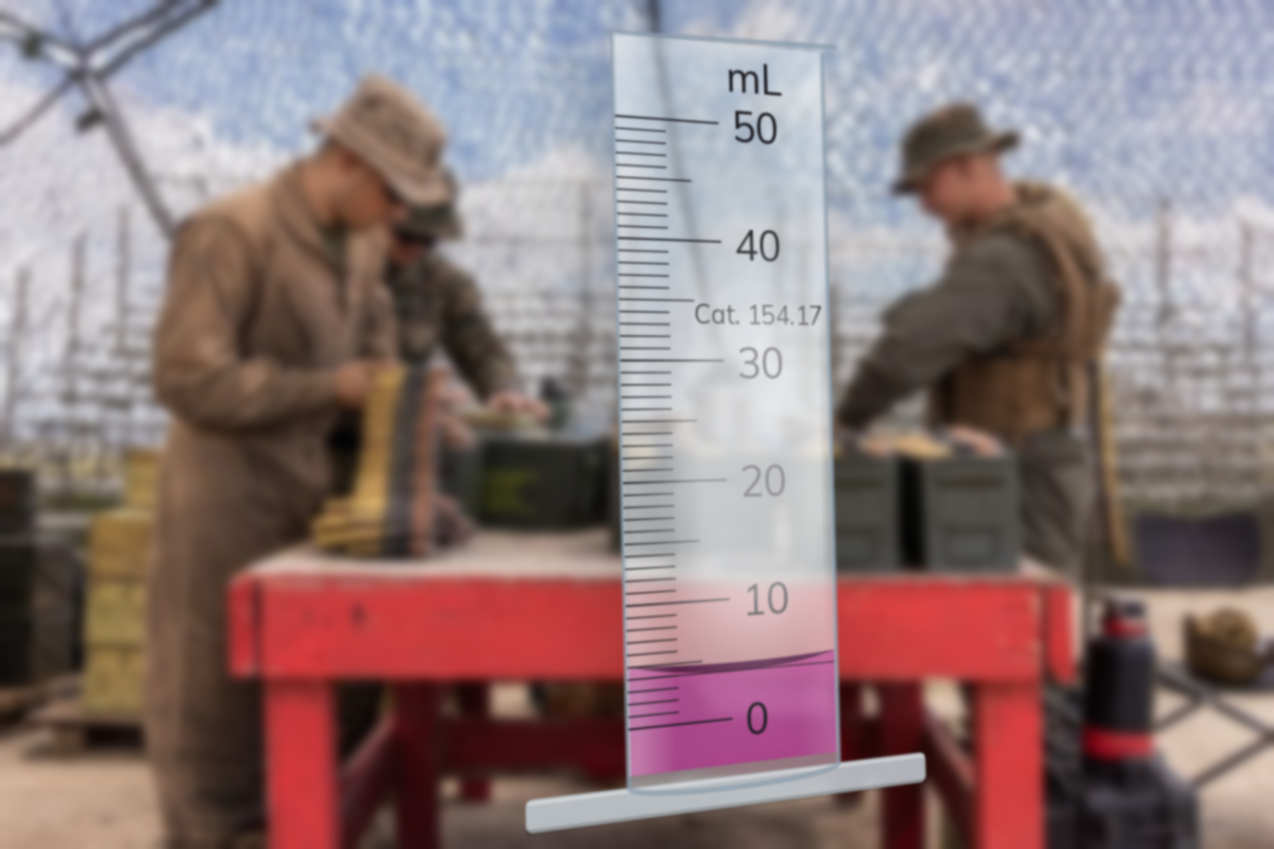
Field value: {"value": 4, "unit": "mL"}
